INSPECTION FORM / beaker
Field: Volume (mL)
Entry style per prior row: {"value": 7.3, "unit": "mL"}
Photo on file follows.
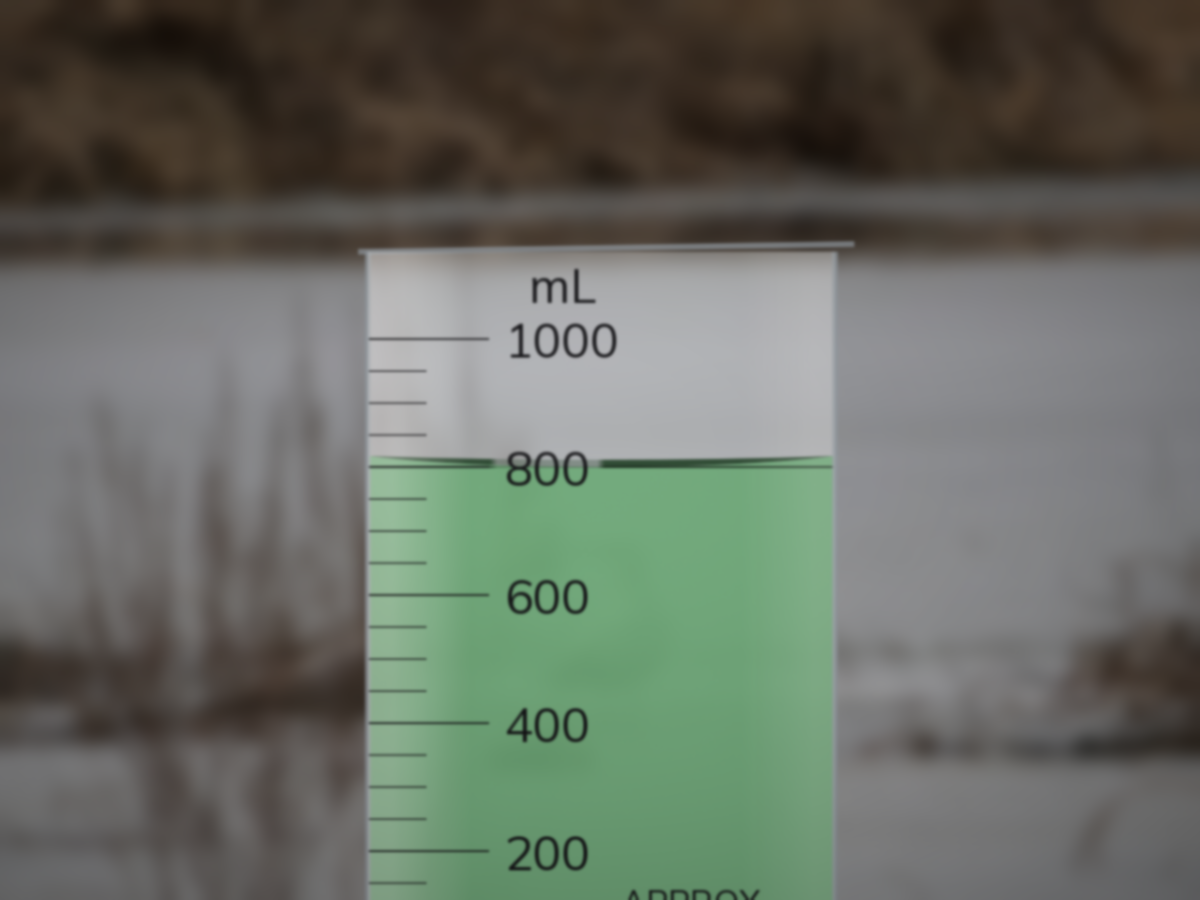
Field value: {"value": 800, "unit": "mL"}
